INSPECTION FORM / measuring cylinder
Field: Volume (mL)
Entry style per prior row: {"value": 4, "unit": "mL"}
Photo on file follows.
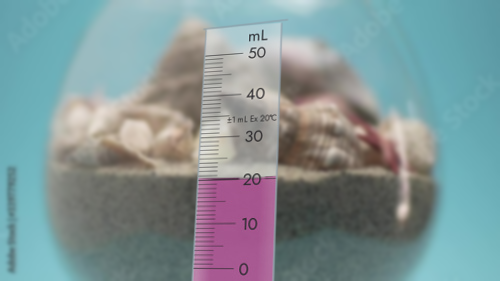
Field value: {"value": 20, "unit": "mL"}
